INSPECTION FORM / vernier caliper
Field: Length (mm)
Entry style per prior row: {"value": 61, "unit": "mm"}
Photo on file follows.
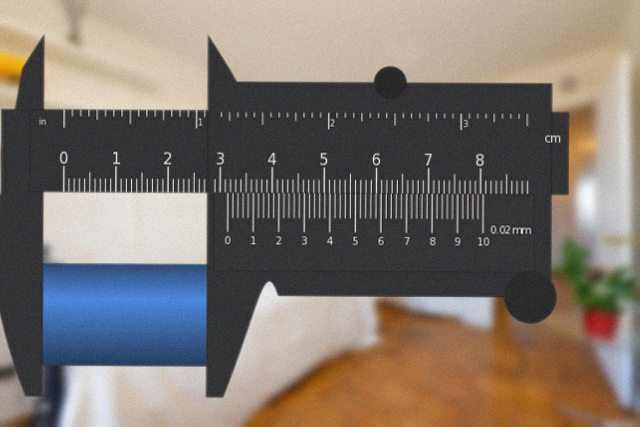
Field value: {"value": 31.5, "unit": "mm"}
